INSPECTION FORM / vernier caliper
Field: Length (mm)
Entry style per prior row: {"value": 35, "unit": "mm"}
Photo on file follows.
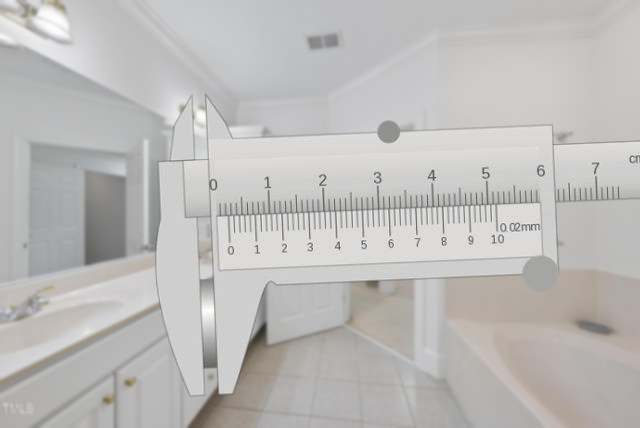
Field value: {"value": 2.5, "unit": "mm"}
